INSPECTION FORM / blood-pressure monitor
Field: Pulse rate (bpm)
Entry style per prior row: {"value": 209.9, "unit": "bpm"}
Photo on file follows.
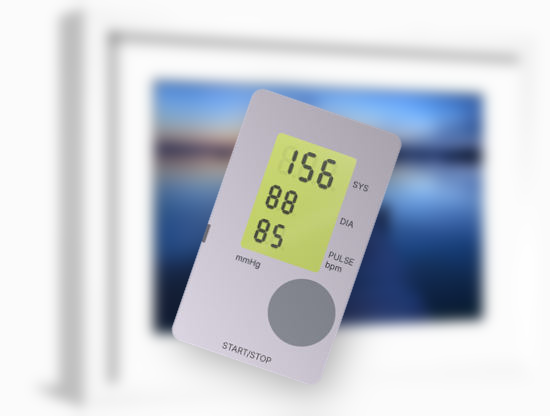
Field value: {"value": 85, "unit": "bpm"}
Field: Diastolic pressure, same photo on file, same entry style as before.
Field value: {"value": 88, "unit": "mmHg"}
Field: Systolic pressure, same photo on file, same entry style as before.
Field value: {"value": 156, "unit": "mmHg"}
